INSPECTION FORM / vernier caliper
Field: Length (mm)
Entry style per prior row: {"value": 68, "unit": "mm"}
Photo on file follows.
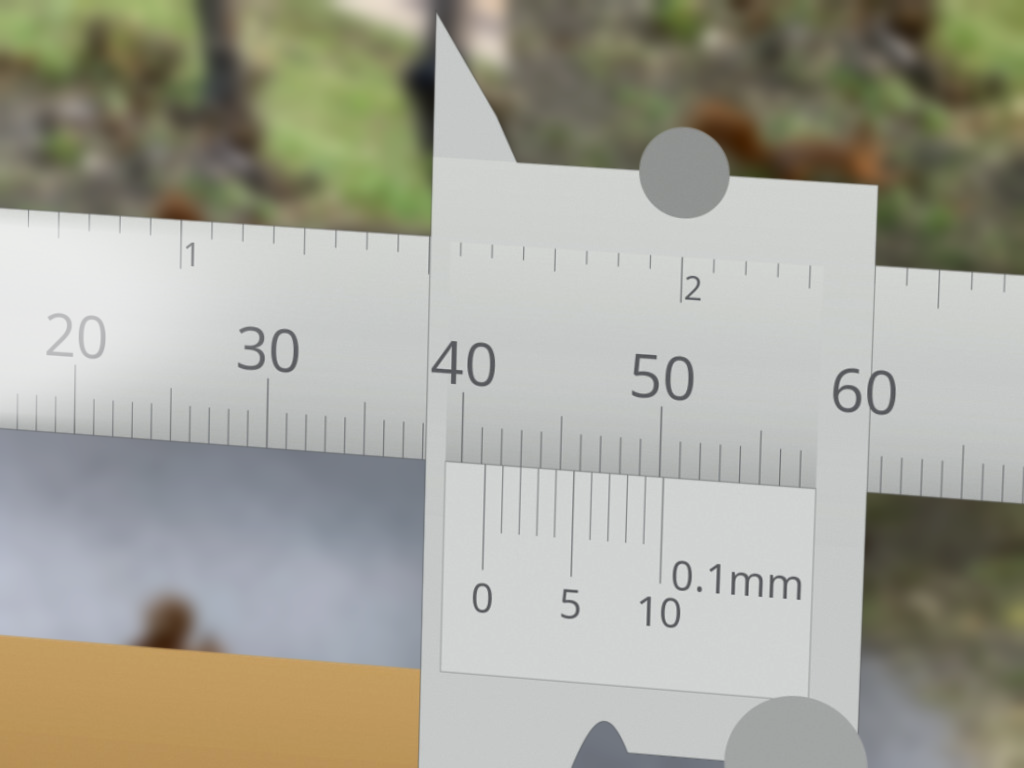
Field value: {"value": 41.2, "unit": "mm"}
